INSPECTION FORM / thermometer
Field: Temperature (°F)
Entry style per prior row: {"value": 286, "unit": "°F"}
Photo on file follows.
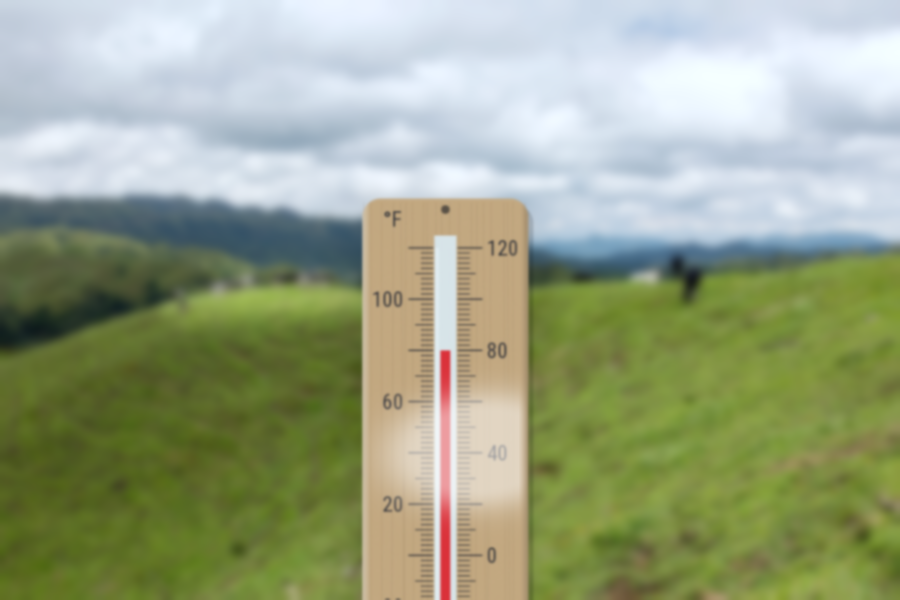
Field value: {"value": 80, "unit": "°F"}
